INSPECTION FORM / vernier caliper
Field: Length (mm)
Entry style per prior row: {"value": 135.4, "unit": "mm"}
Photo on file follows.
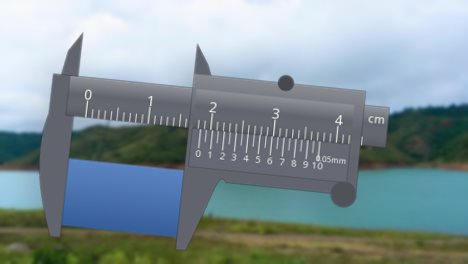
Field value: {"value": 18.4, "unit": "mm"}
